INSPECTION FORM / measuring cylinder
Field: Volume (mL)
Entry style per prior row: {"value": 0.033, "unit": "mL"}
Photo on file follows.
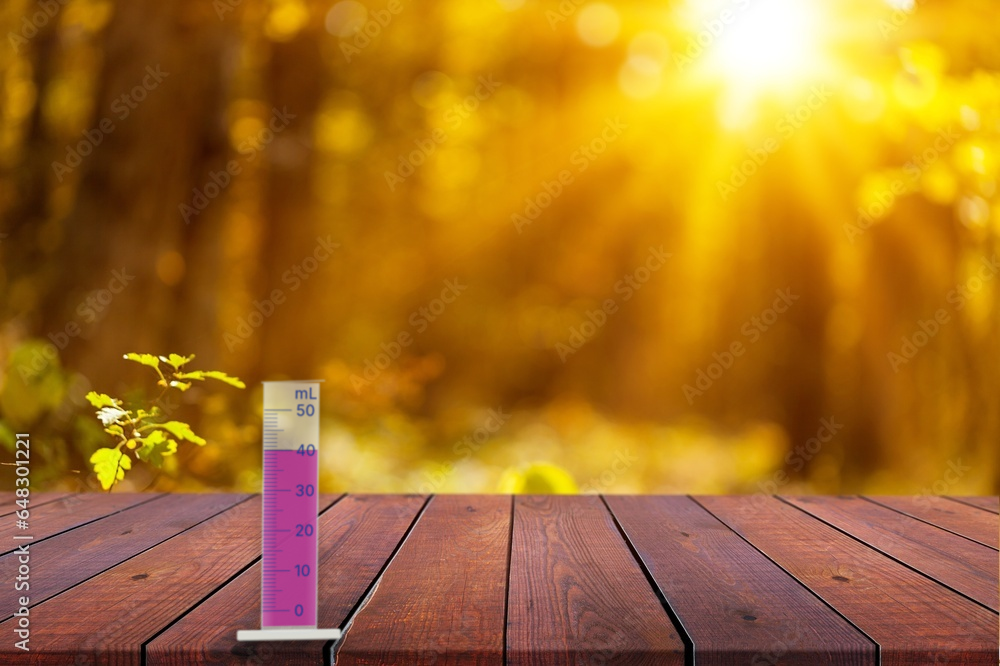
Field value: {"value": 40, "unit": "mL"}
